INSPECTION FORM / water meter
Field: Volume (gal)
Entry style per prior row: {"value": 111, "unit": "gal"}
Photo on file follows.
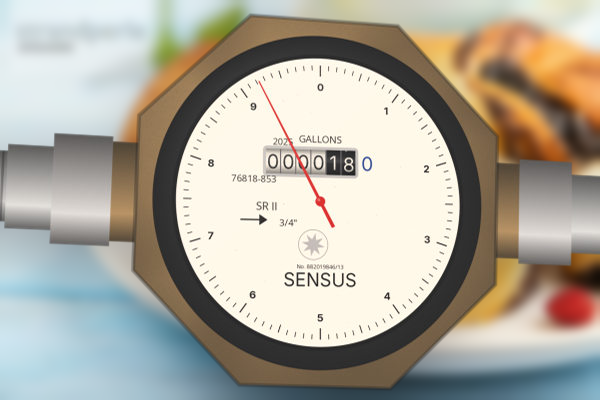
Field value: {"value": 179.2, "unit": "gal"}
